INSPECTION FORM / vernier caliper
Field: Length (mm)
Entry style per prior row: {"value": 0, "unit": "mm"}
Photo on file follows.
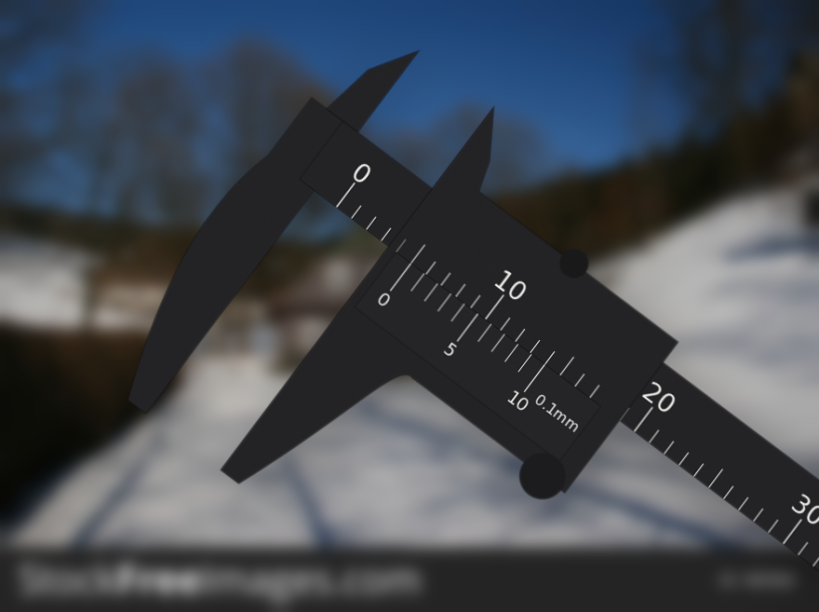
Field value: {"value": 5.0, "unit": "mm"}
